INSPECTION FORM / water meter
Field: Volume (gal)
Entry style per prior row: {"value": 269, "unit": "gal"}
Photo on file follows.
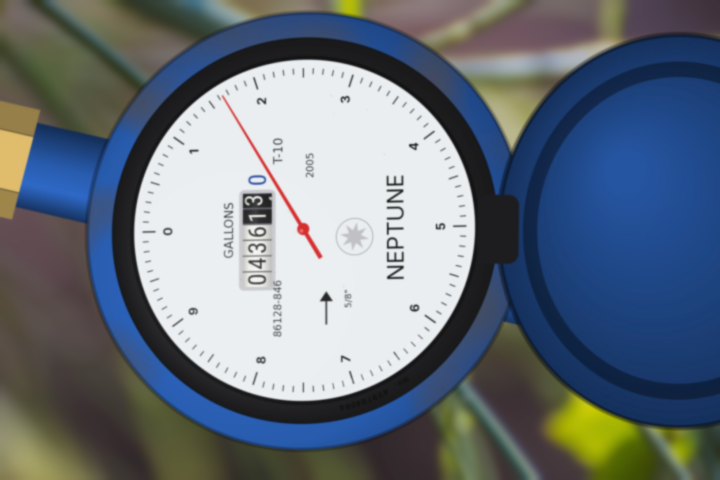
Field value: {"value": 436131.6, "unit": "gal"}
